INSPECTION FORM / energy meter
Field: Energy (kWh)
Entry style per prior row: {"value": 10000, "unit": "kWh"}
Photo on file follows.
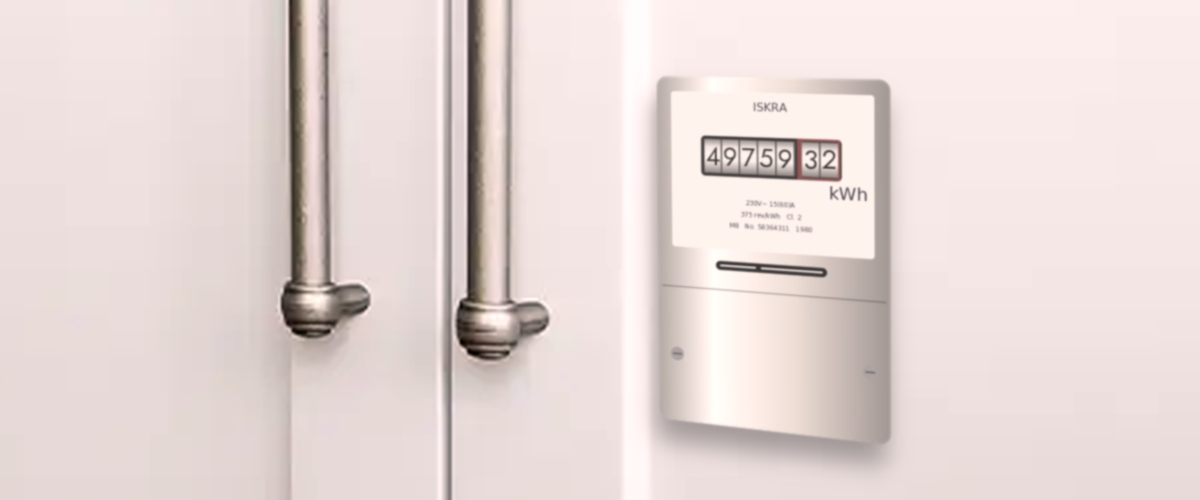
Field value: {"value": 49759.32, "unit": "kWh"}
